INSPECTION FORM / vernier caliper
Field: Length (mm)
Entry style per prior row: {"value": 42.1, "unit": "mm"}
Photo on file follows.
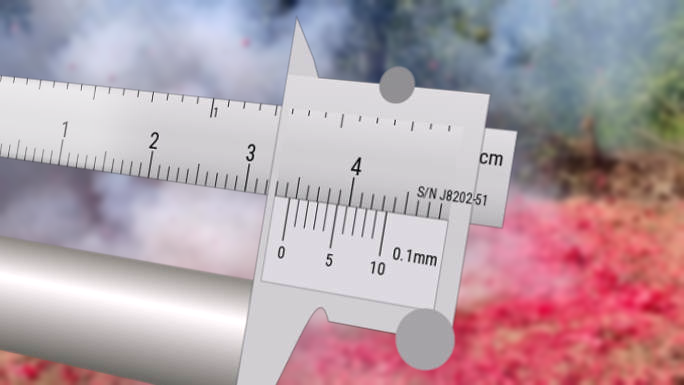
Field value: {"value": 34.4, "unit": "mm"}
